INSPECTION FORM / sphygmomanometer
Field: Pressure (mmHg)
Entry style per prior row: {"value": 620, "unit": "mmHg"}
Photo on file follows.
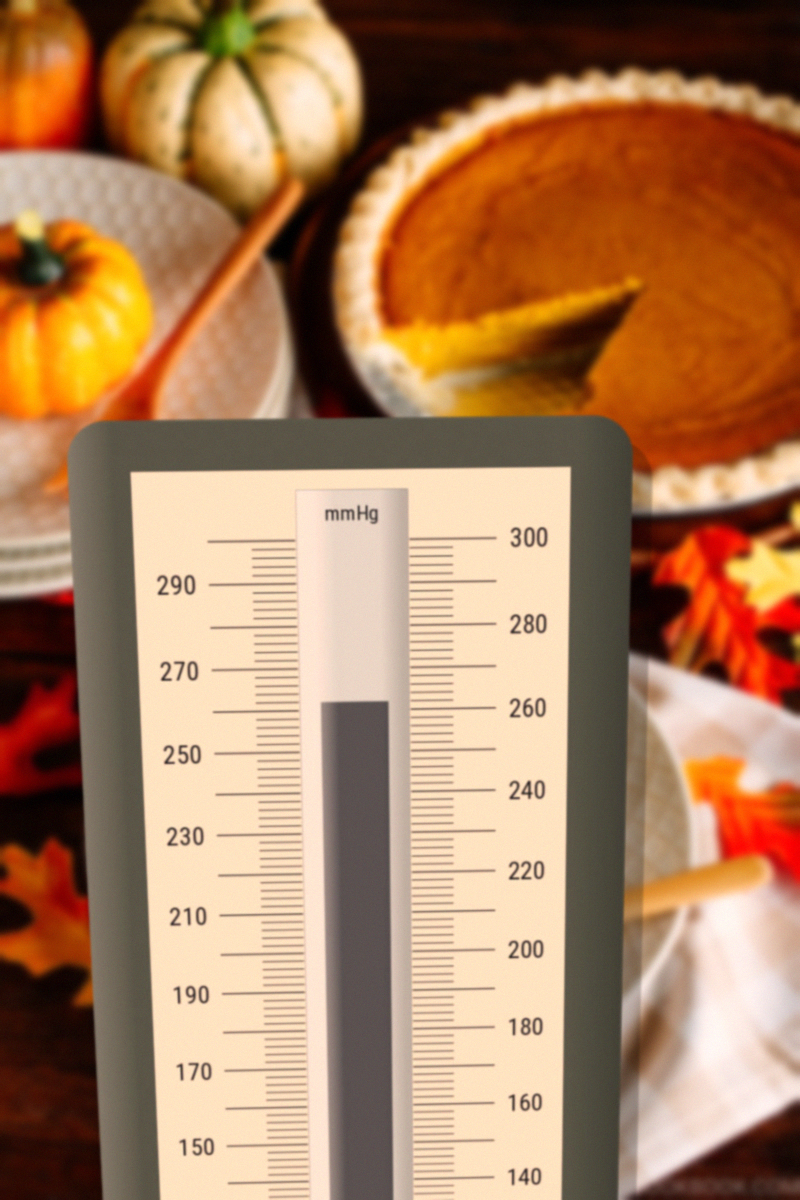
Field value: {"value": 262, "unit": "mmHg"}
